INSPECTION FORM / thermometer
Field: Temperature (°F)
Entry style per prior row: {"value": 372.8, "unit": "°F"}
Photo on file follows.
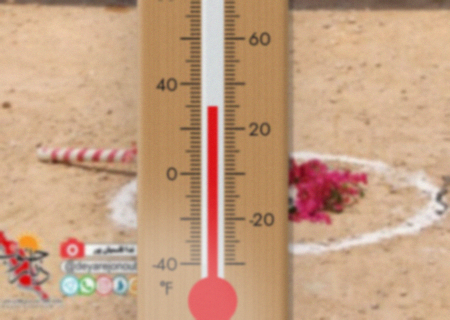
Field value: {"value": 30, "unit": "°F"}
